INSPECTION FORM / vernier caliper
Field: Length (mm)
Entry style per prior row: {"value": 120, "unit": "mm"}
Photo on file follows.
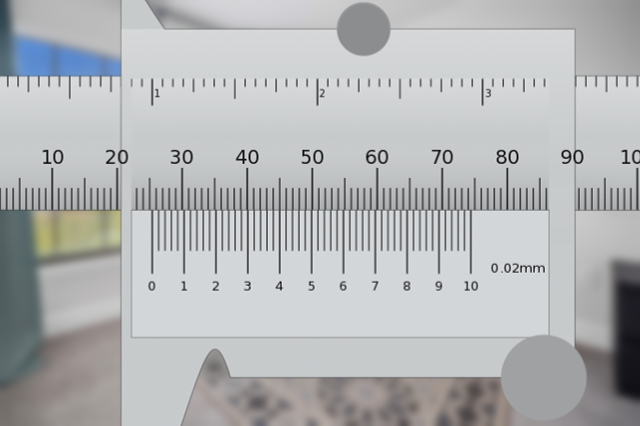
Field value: {"value": 25.4, "unit": "mm"}
